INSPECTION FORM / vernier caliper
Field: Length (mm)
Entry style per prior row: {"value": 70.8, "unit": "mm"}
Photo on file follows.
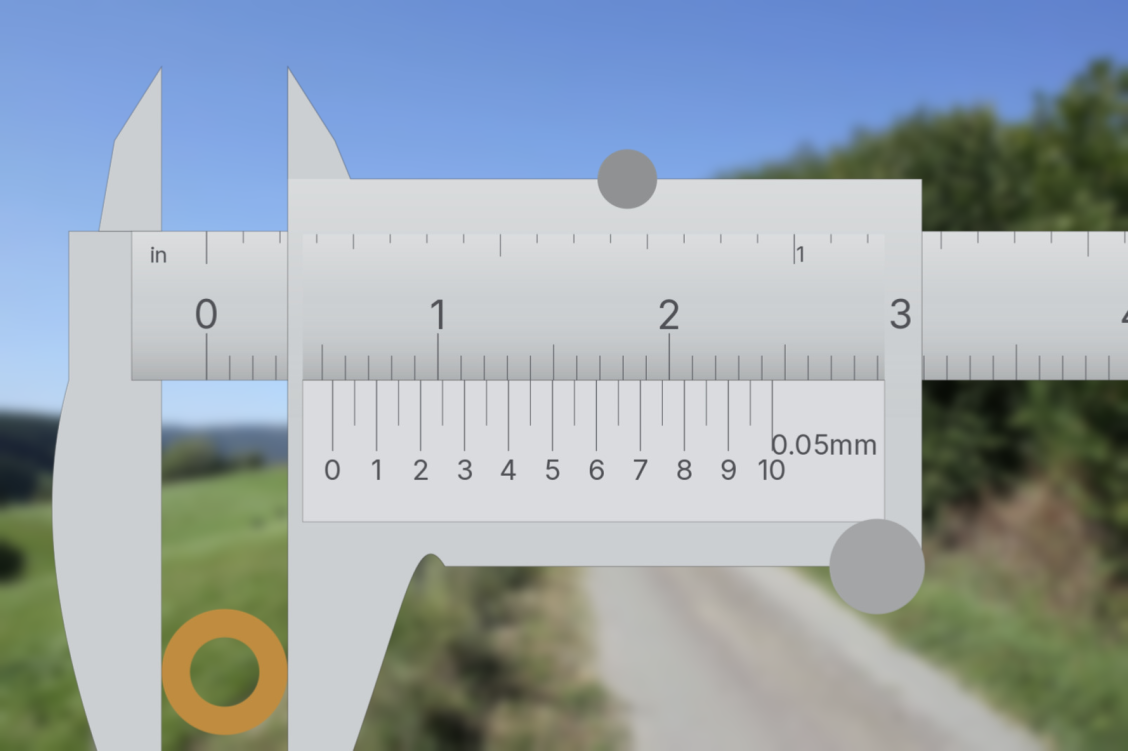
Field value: {"value": 5.45, "unit": "mm"}
